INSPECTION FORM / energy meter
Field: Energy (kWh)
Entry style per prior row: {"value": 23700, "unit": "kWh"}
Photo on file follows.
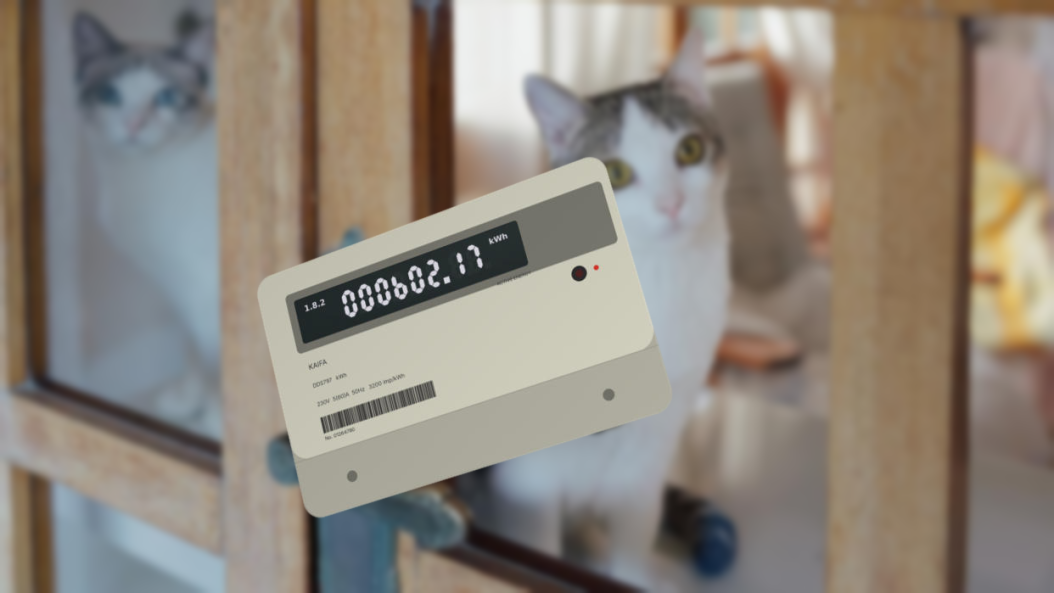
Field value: {"value": 602.17, "unit": "kWh"}
